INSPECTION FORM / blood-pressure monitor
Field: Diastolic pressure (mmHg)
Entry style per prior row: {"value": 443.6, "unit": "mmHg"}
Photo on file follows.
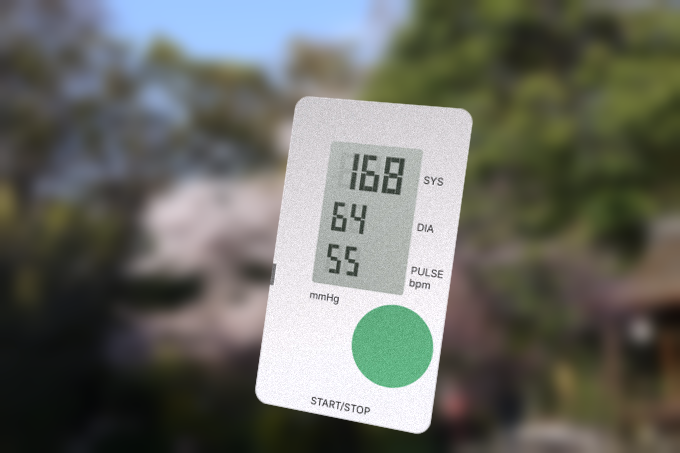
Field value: {"value": 64, "unit": "mmHg"}
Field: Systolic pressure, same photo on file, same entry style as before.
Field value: {"value": 168, "unit": "mmHg"}
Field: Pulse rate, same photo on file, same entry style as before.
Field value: {"value": 55, "unit": "bpm"}
